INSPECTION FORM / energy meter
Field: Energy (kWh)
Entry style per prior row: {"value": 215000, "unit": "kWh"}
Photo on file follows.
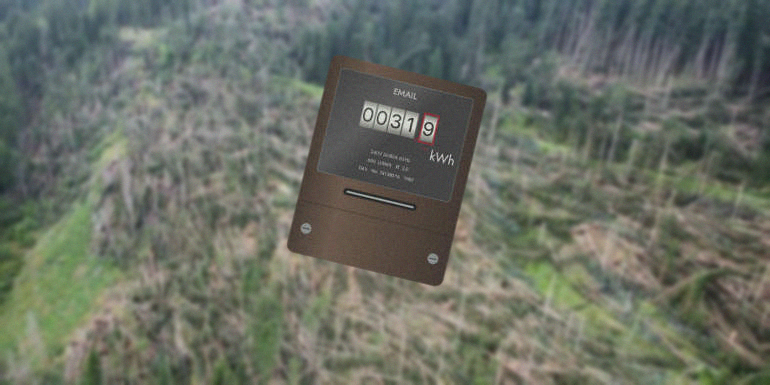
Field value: {"value": 31.9, "unit": "kWh"}
